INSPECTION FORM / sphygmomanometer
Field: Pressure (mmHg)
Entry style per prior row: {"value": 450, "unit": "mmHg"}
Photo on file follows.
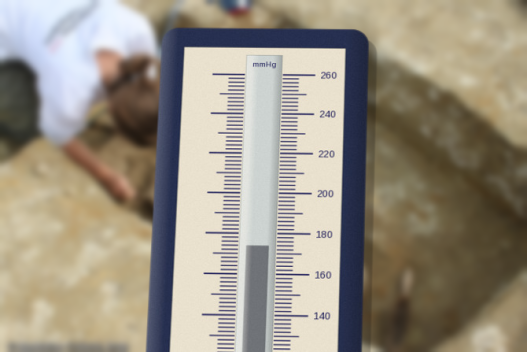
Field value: {"value": 174, "unit": "mmHg"}
